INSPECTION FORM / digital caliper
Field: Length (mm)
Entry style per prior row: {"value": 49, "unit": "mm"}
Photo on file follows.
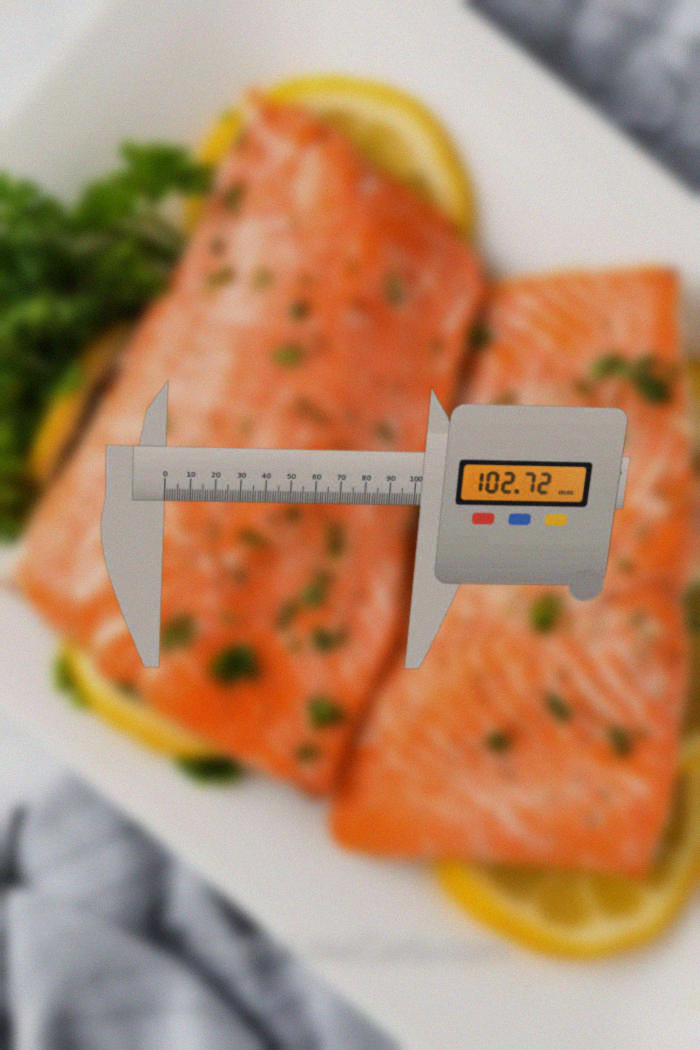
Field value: {"value": 102.72, "unit": "mm"}
